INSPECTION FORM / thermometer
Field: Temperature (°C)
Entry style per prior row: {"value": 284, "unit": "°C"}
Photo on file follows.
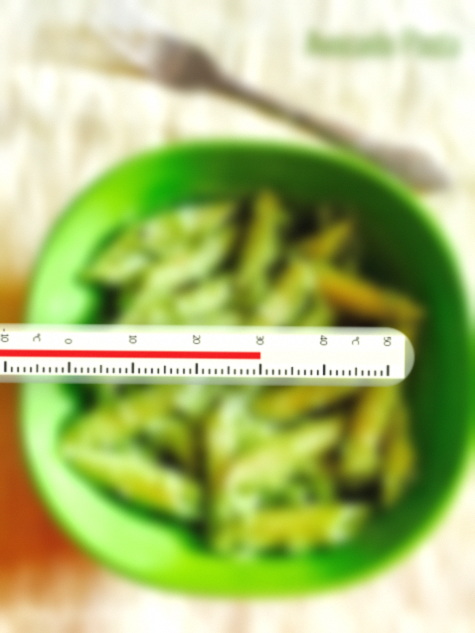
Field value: {"value": 30, "unit": "°C"}
